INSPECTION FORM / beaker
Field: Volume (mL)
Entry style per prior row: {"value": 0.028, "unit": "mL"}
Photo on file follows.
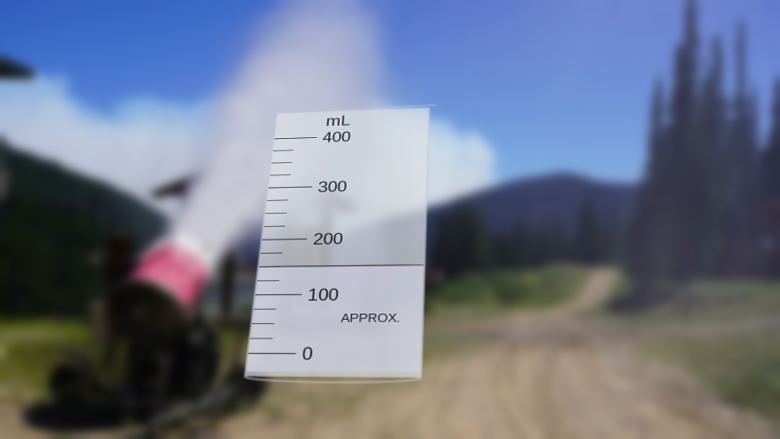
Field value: {"value": 150, "unit": "mL"}
